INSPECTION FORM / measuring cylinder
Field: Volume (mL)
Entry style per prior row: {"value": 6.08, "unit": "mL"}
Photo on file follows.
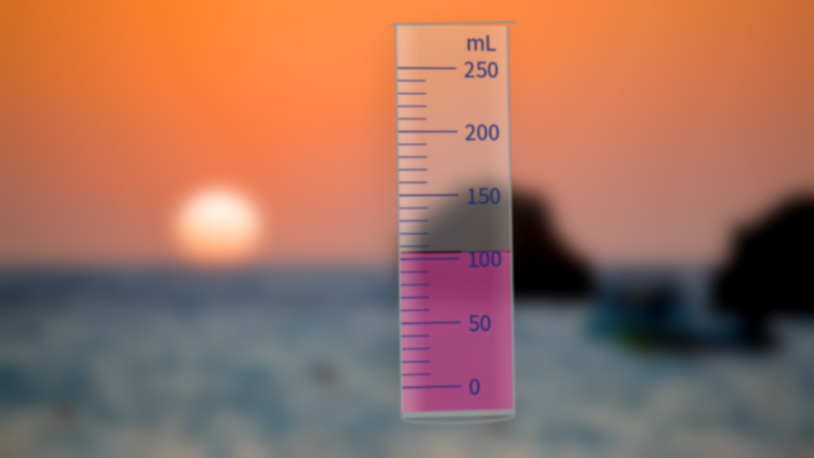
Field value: {"value": 105, "unit": "mL"}
